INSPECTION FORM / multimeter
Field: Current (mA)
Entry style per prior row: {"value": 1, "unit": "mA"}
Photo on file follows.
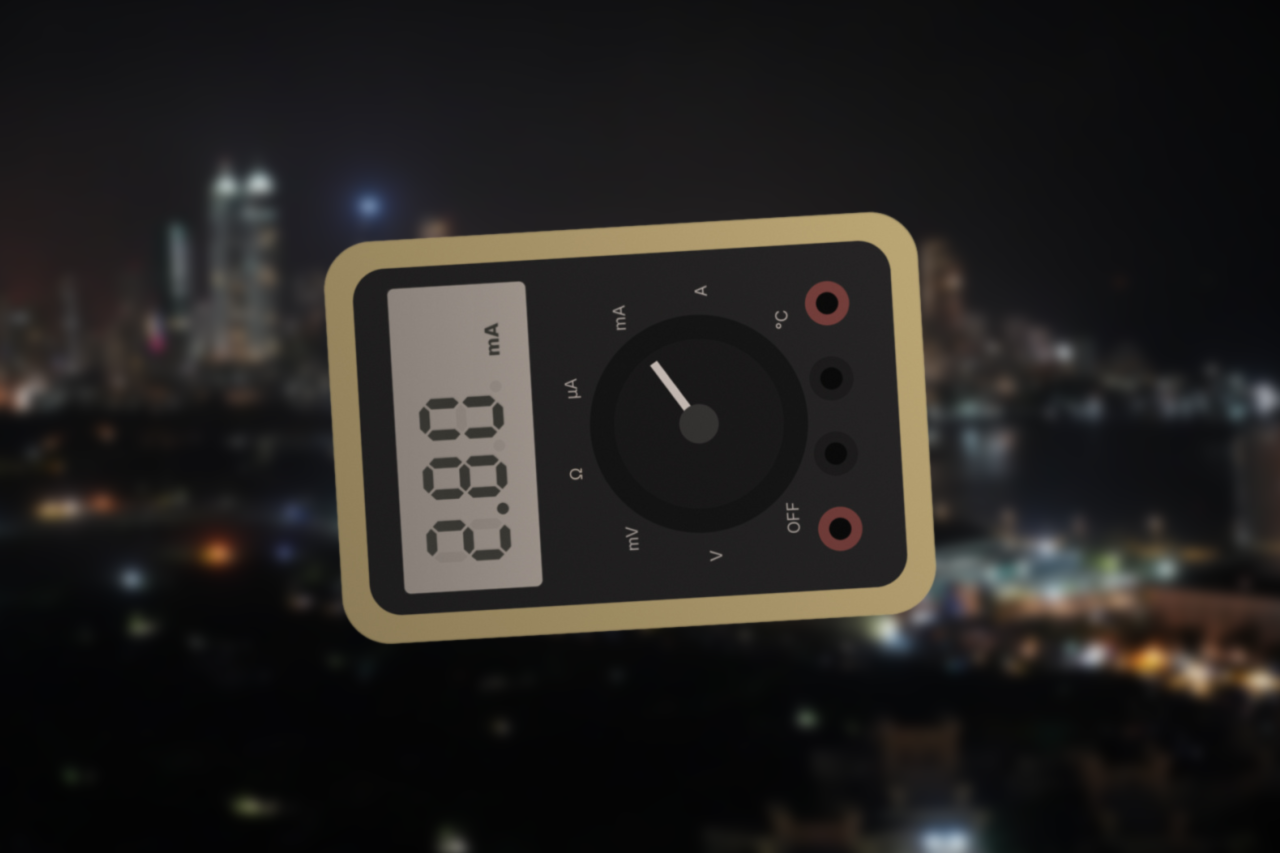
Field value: {"value": 2.80, "unit": "mA"}
